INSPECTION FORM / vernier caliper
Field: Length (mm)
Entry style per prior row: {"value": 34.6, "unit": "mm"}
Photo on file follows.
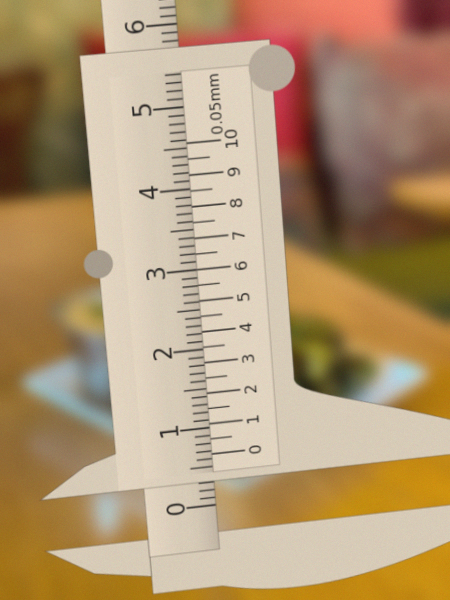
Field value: {"value": 6.6, "unit": "mm"}
